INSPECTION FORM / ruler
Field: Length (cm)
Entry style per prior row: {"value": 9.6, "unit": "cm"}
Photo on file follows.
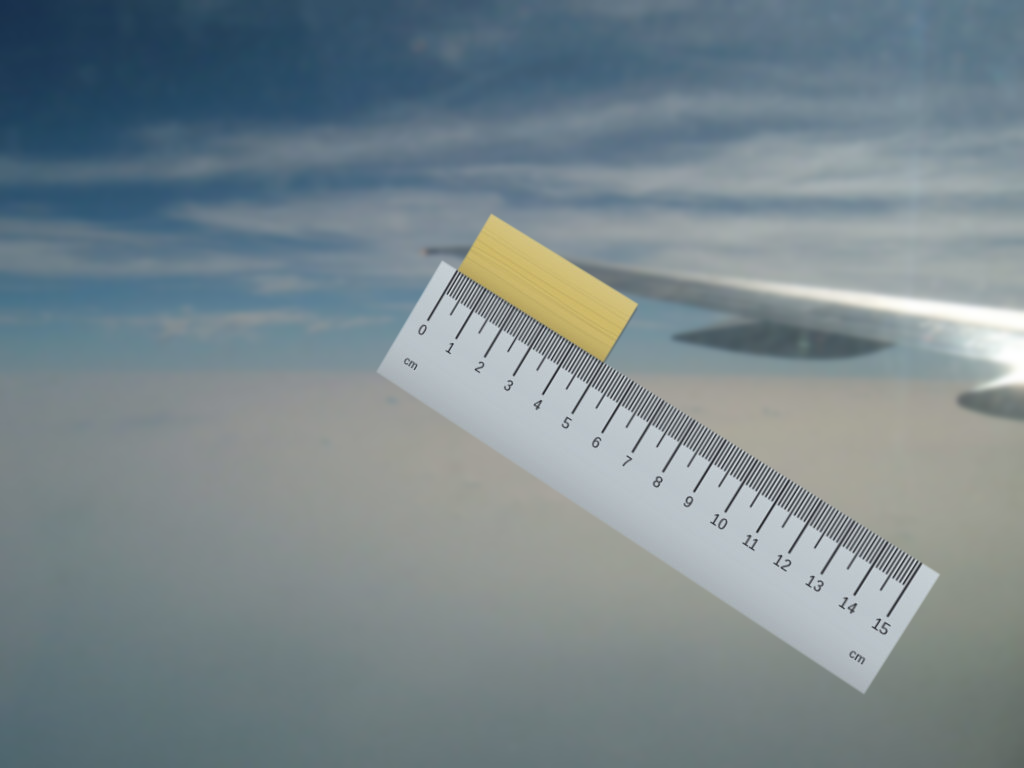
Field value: {"value": 5, "unit": "cm"}
